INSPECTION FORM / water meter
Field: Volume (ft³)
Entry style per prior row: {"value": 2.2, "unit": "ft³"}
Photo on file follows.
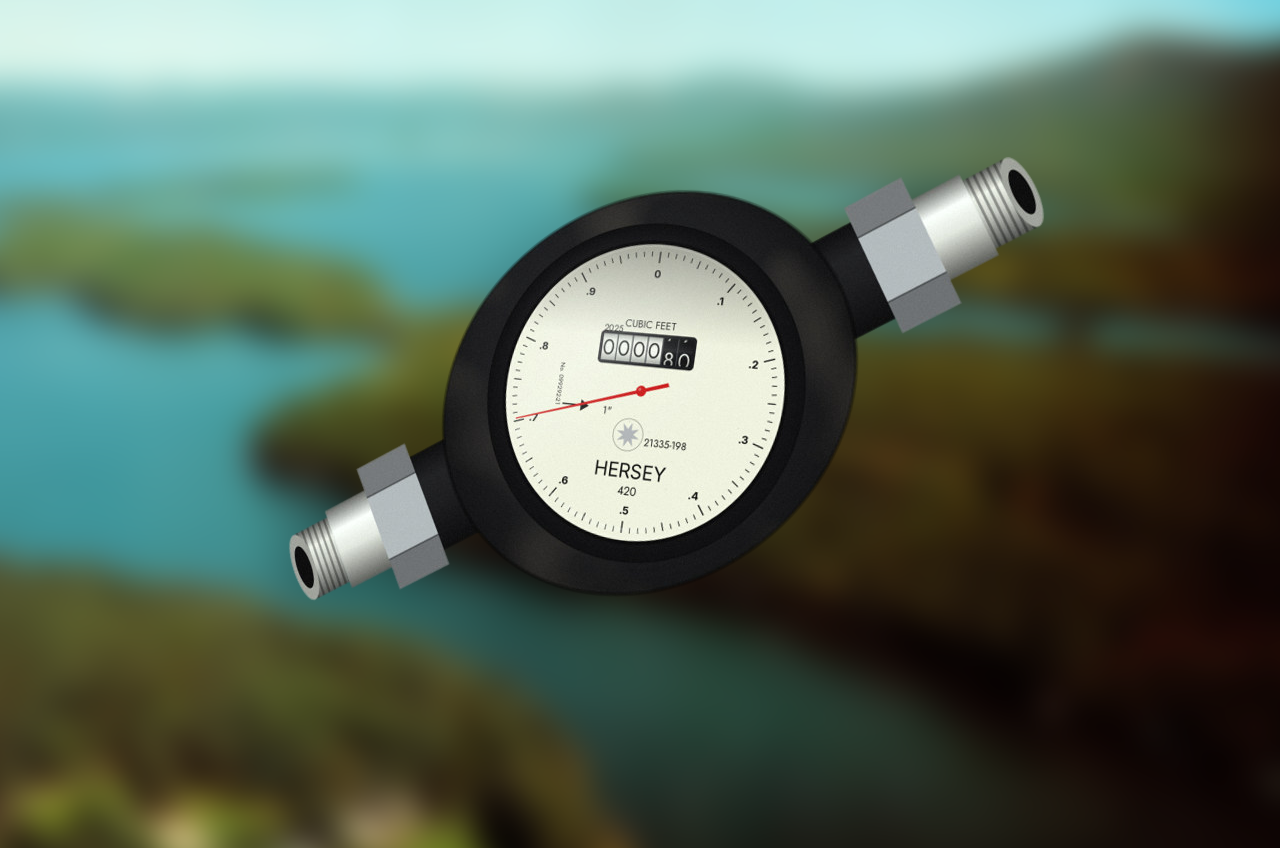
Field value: {"value": 79.70, "unit": "ft³"}
